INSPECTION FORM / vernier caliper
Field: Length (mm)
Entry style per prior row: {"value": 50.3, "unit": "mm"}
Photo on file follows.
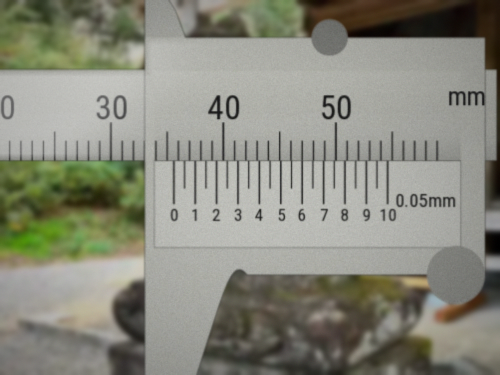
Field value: {"value": 35.6, "unit": "mm"}
